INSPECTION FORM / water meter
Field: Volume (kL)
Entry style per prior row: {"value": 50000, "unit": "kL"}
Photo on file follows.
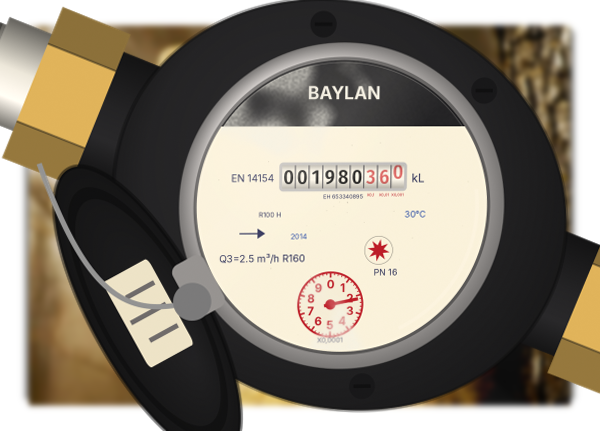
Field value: {"value": 1980.3602, "unit": "kL"}
